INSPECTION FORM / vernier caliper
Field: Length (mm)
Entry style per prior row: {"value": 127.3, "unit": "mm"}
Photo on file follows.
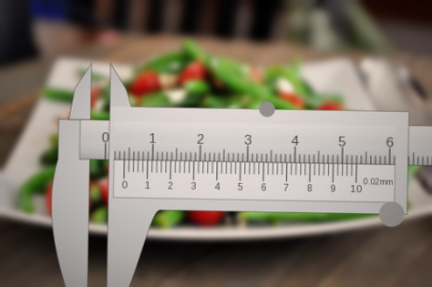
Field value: {"value": 4.0, "unit": "mm"}
